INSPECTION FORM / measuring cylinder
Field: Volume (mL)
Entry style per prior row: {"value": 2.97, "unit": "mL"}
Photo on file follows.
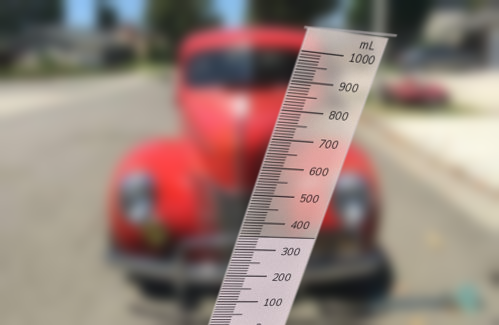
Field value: {"value": 350, "unit": "mL"}
